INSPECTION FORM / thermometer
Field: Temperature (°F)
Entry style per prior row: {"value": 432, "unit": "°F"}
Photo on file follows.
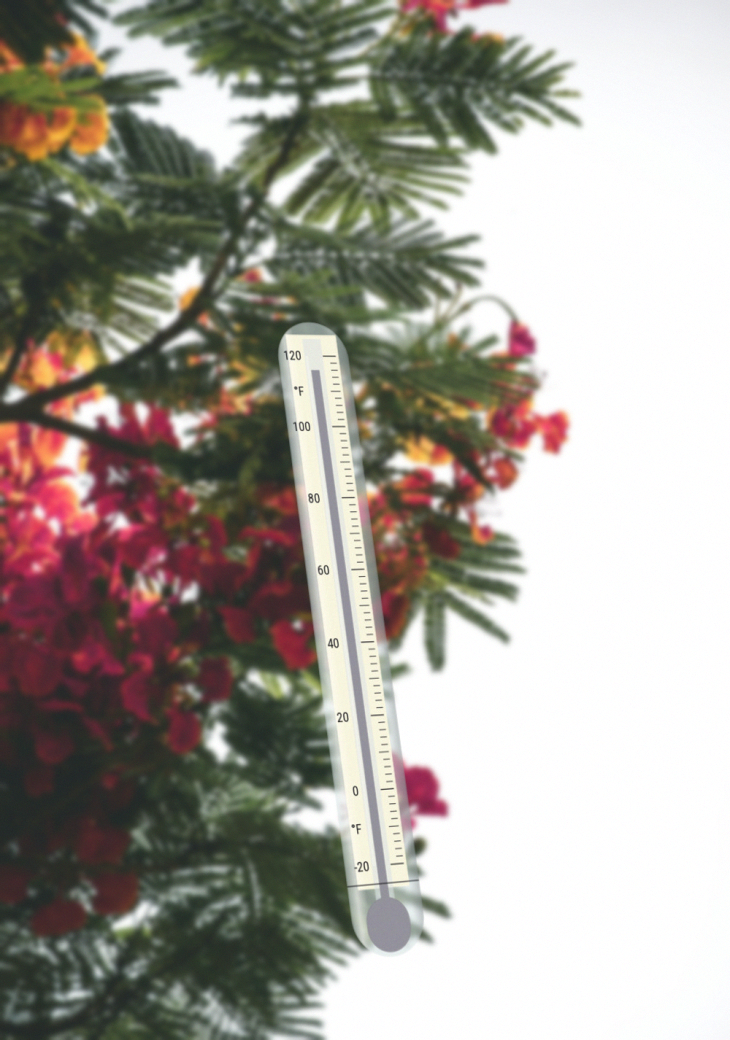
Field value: {"value": 116, "unit": "°F"}
